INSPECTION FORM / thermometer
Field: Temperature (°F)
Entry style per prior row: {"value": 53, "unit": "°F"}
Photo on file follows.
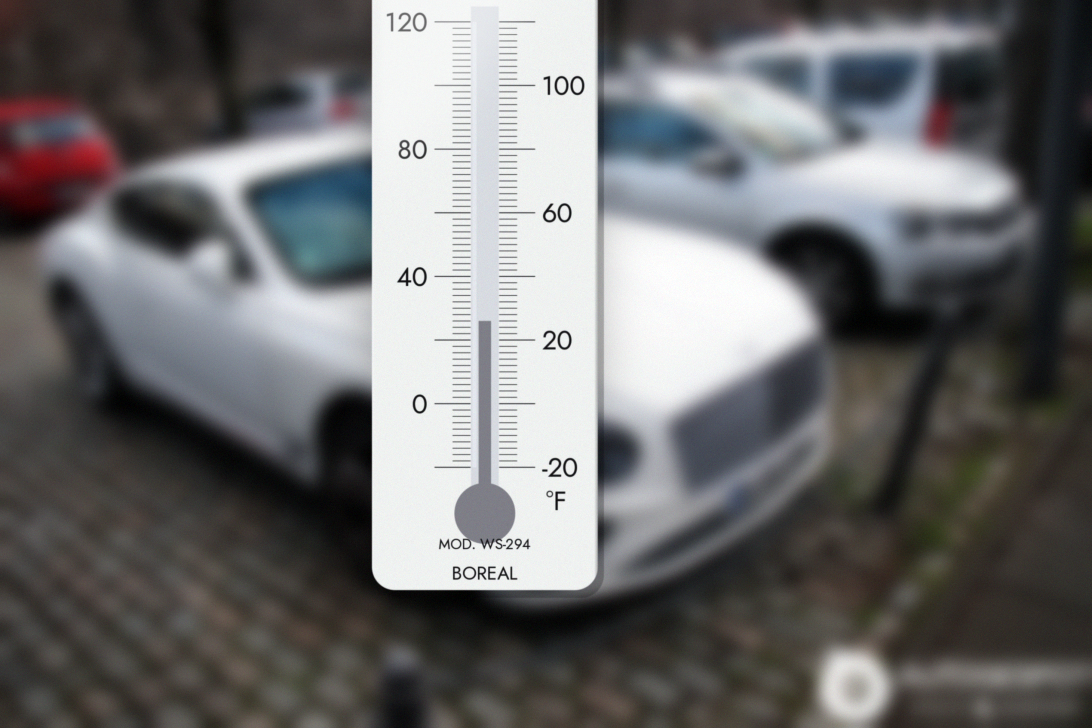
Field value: {"value": 26, "unit": "°F"}
